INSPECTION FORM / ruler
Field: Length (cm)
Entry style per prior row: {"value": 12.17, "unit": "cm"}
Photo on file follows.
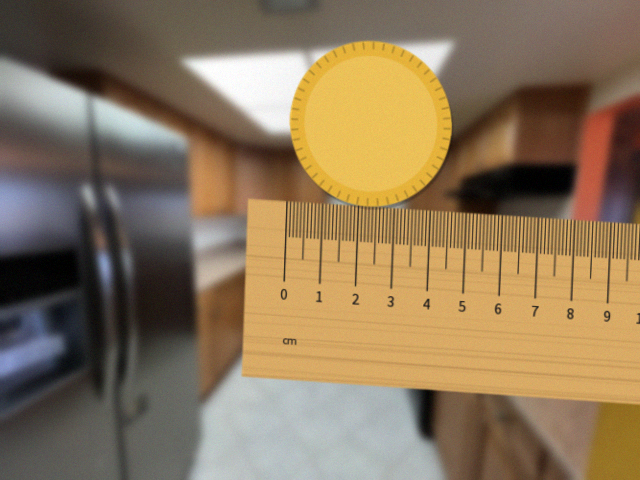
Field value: {"value": 4.5, "unit": "cm"}
